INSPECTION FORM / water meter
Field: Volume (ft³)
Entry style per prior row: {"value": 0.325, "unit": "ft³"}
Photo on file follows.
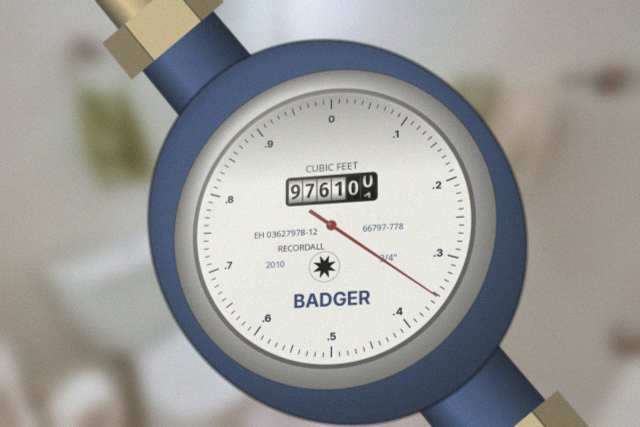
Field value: {"value": 976100.35, "unit": "ft³"}
